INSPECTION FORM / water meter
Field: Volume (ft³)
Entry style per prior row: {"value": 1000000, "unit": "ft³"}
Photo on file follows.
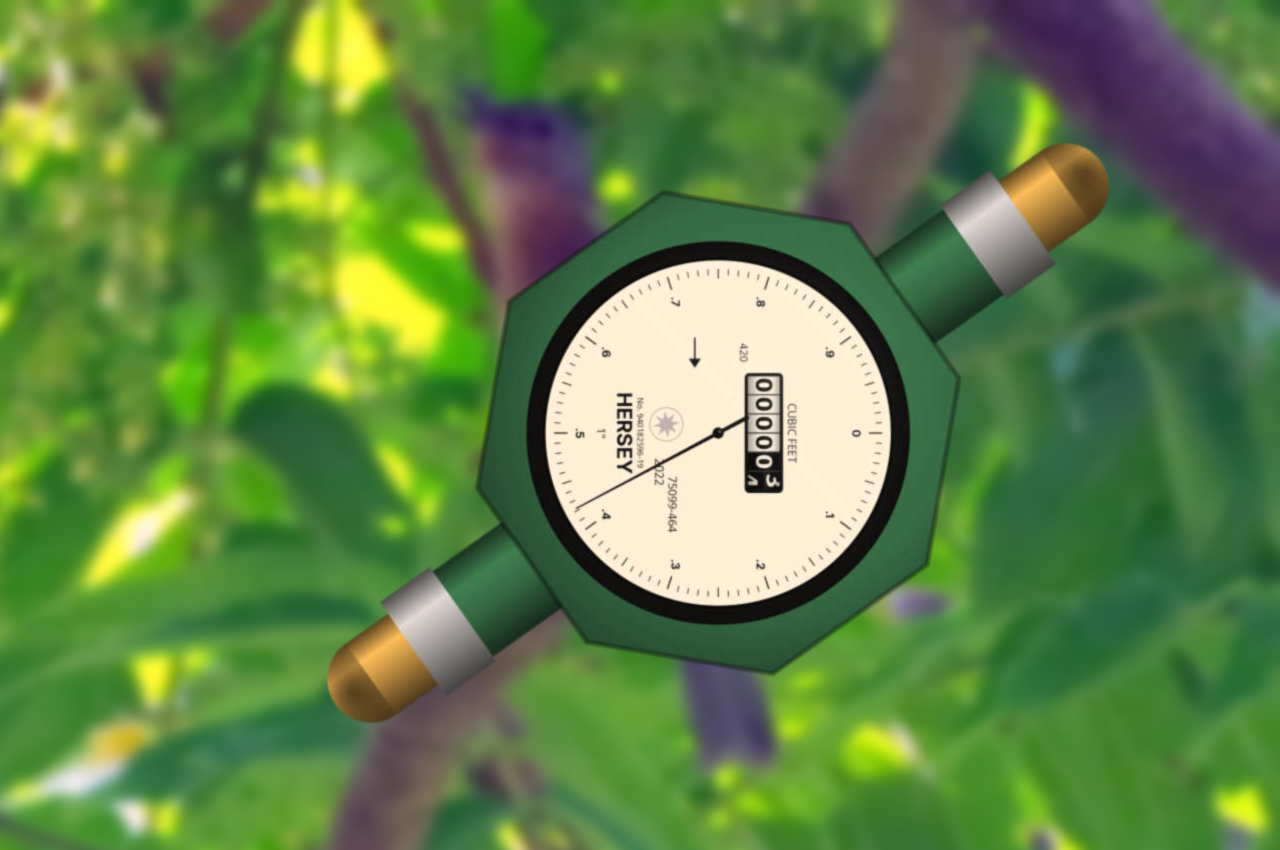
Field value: {"value": 3.42, "unit": "ft³"}
